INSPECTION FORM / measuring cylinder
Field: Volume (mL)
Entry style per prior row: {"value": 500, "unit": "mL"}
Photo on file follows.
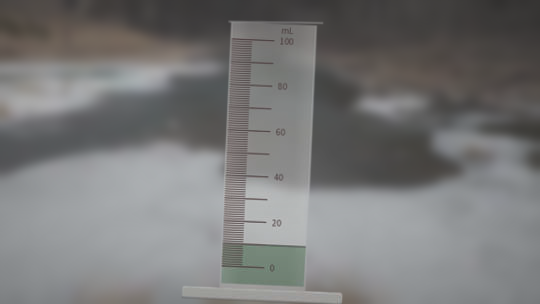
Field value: {"value": 10, "unit": "mL"}
